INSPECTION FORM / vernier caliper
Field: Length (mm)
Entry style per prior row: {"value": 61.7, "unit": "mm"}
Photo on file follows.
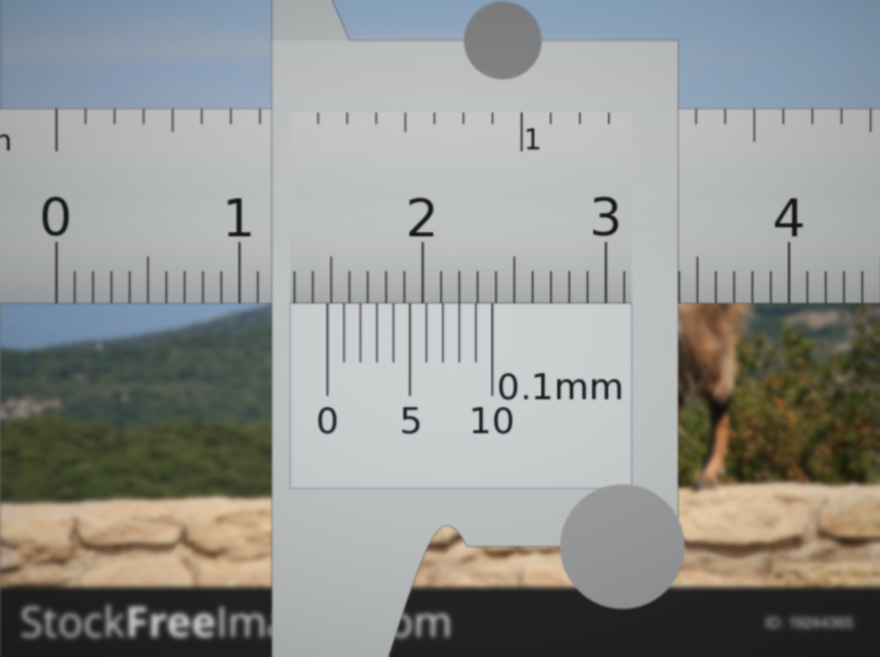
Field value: {"value": 14.8, "unit": "mm"}
